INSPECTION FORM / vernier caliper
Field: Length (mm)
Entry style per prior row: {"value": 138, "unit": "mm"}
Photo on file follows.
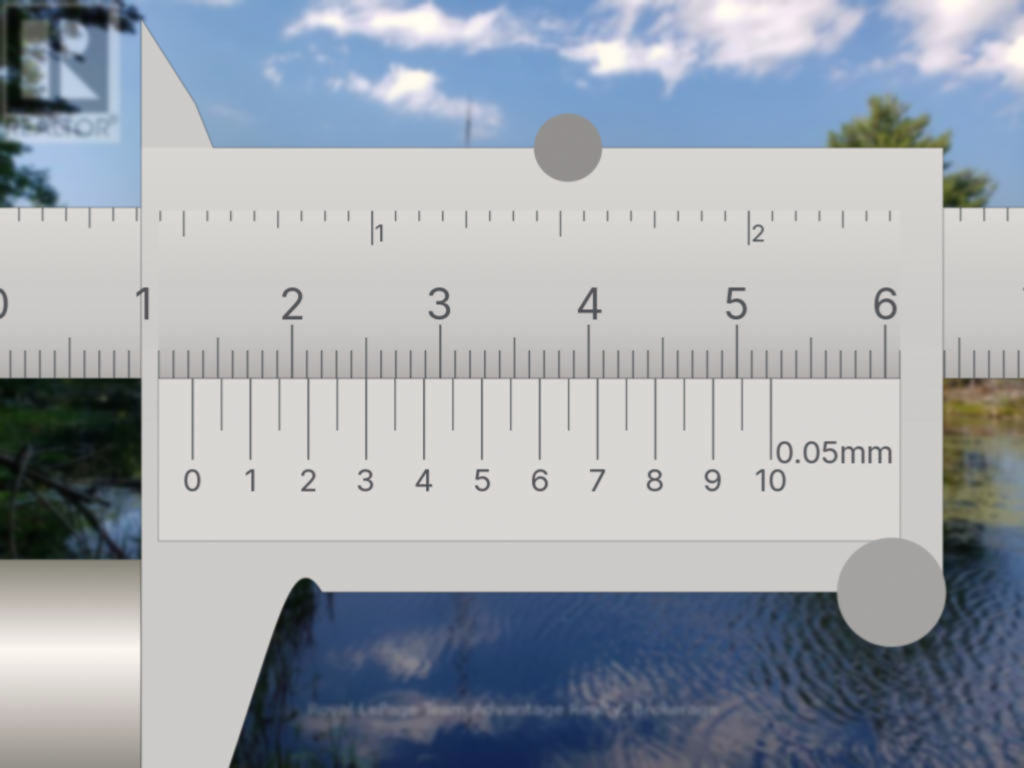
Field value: {"value": 13.3, "unit": "mm"}
